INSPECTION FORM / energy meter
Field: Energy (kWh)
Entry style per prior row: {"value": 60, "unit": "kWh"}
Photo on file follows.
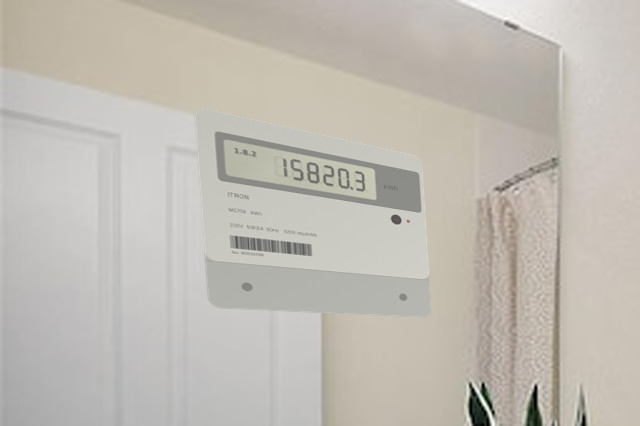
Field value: {"value": 15820.3, "unit": "kWh"}
